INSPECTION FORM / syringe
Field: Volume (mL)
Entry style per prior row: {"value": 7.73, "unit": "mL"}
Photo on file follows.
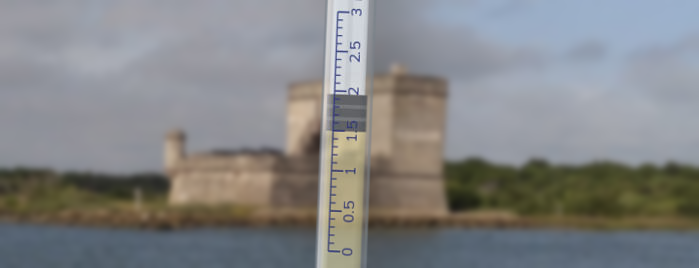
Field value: {"value": 1.5, "unit": "mL"}
